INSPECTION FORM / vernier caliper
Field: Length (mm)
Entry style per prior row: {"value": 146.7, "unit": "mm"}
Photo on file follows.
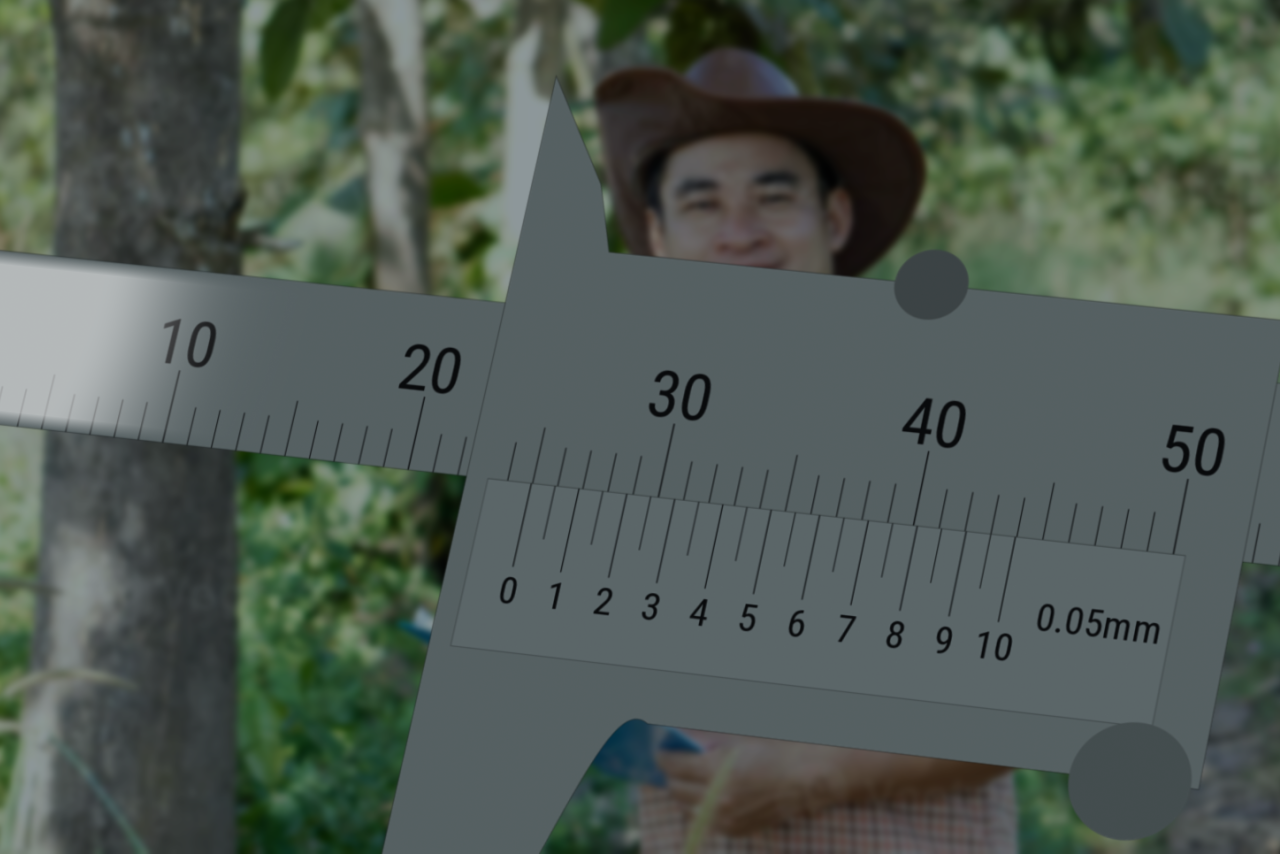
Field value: {"value": 24.95, "unit": "mm"}
